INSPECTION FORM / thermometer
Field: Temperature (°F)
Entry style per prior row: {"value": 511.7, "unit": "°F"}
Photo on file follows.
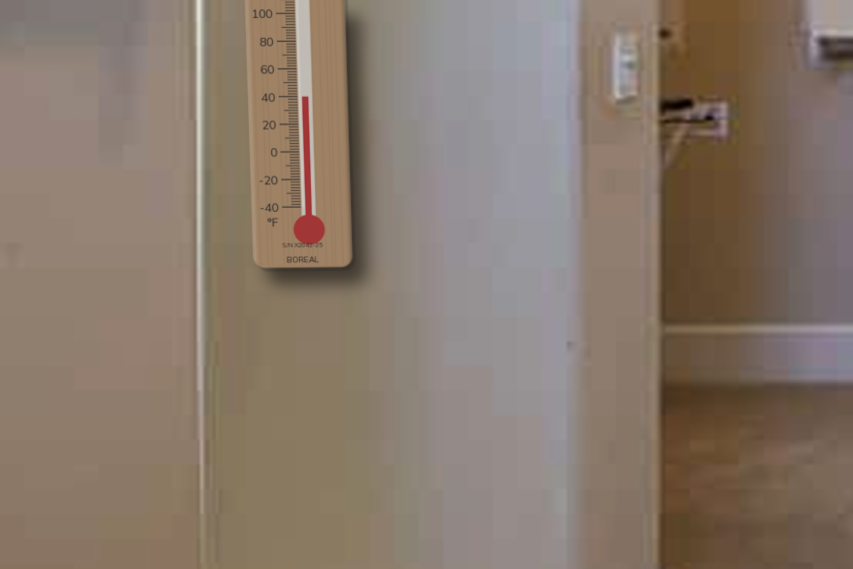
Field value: {"value": 40, "unit": "°F"}
